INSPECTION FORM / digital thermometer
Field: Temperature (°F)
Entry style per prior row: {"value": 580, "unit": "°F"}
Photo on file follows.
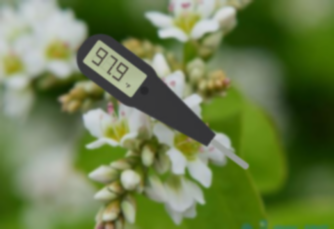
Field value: {"value": 97.9, "unit": "°F"}
